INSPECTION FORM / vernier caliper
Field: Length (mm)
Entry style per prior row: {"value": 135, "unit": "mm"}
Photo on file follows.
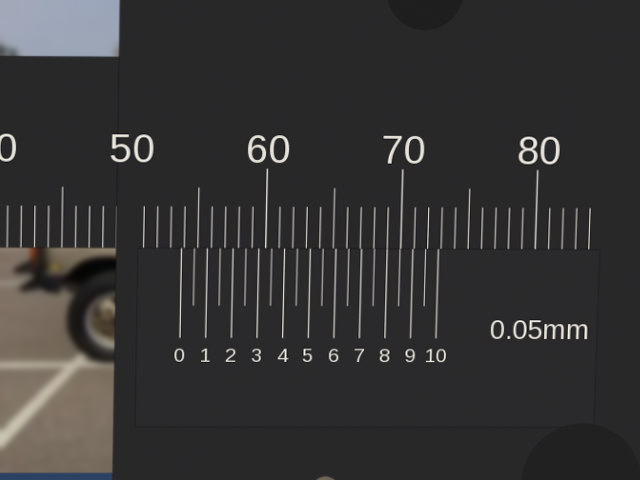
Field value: {"value": 53.8, "unit": "mm"}
